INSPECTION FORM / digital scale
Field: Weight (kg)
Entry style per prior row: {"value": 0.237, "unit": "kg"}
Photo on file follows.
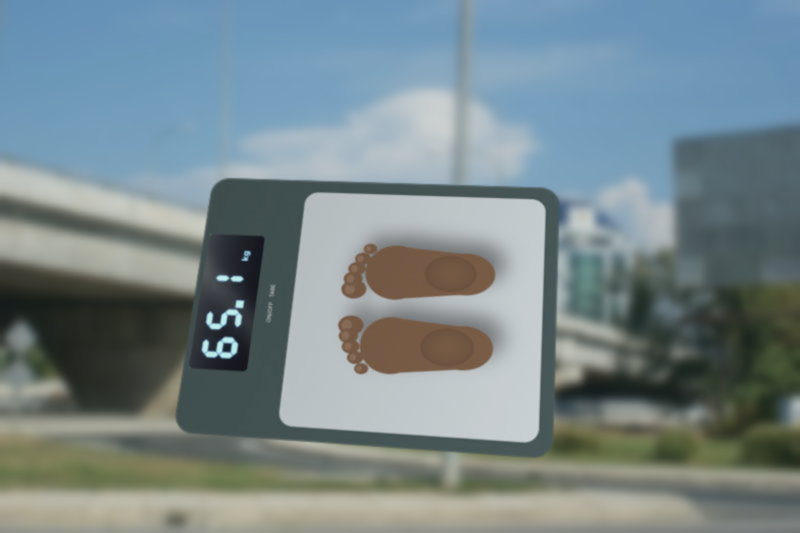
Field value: {"value": 65.1, "unit": "kg"}
